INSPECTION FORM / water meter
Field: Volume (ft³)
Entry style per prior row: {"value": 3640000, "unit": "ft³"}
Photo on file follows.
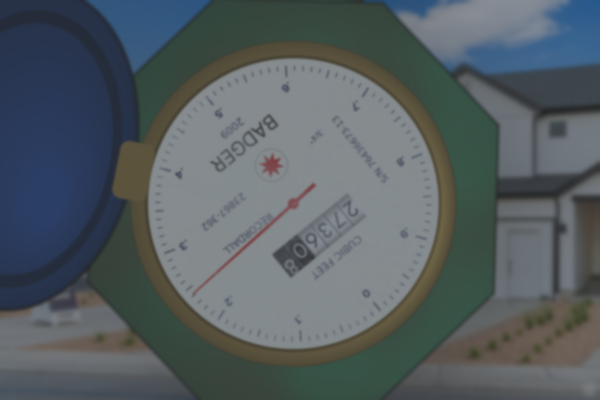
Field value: {"value": 273608.24, "unit": "ft³"}
